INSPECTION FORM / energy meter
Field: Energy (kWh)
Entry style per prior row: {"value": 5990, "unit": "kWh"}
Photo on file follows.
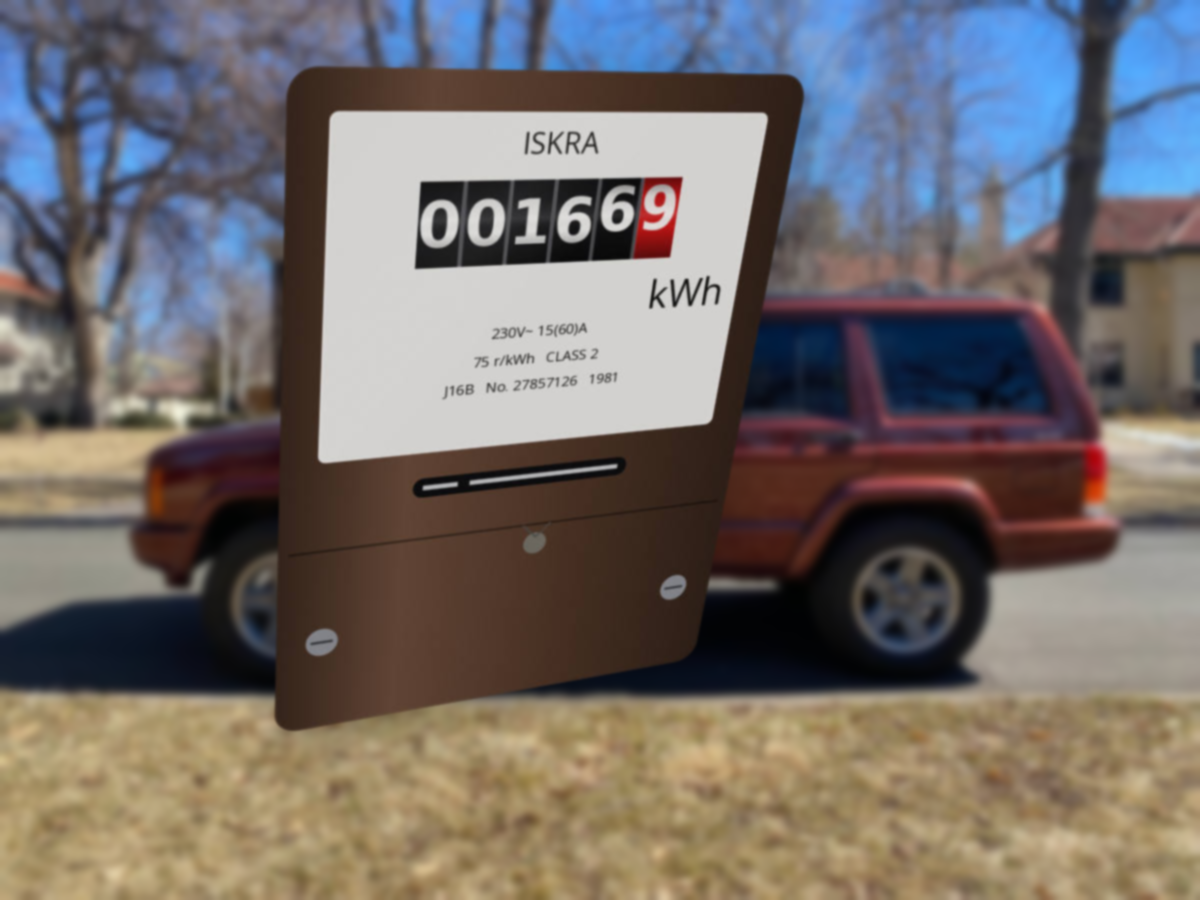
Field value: {"value": 166.9, "unit": "kWh"}
